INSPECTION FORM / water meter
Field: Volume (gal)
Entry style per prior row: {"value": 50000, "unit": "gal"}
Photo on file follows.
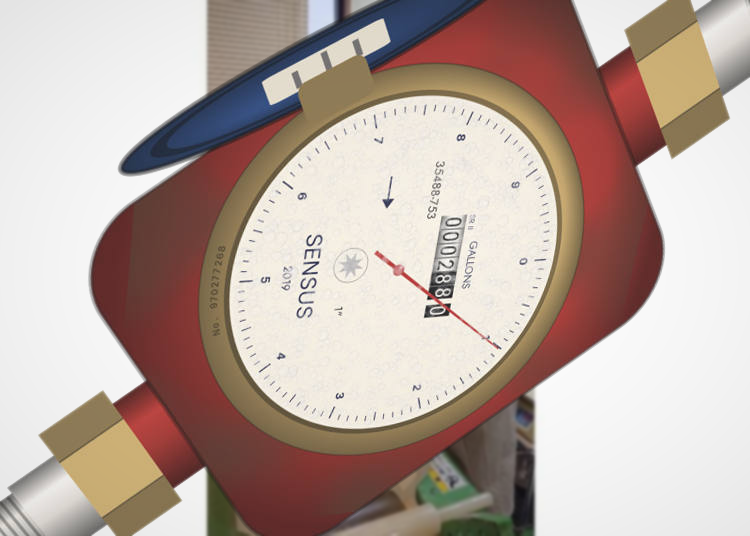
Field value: {"value": 2881.0, "unit": "gal"}
